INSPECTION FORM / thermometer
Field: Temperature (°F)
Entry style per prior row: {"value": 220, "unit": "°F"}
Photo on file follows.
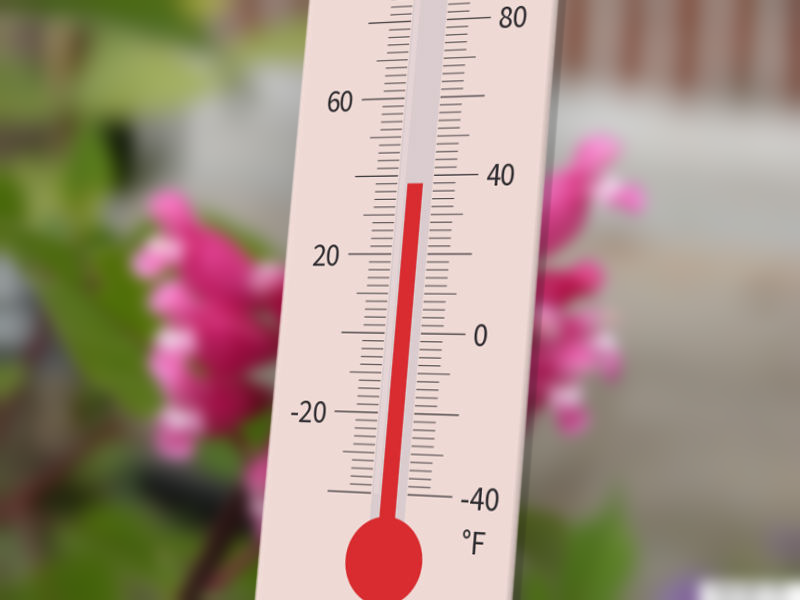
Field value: {"value": 38, "unit": "°F"}
